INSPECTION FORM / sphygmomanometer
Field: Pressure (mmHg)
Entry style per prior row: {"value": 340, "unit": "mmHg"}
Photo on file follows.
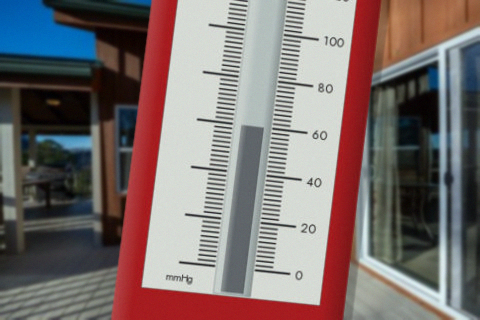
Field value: {"value": 60, "unit": "mmHg"}
